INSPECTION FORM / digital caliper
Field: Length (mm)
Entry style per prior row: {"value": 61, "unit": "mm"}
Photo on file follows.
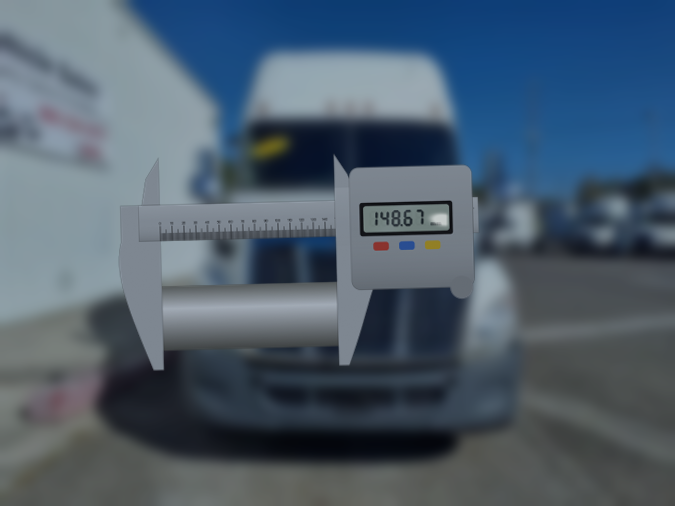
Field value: {"value": 148.67, "unit": "mm"}
